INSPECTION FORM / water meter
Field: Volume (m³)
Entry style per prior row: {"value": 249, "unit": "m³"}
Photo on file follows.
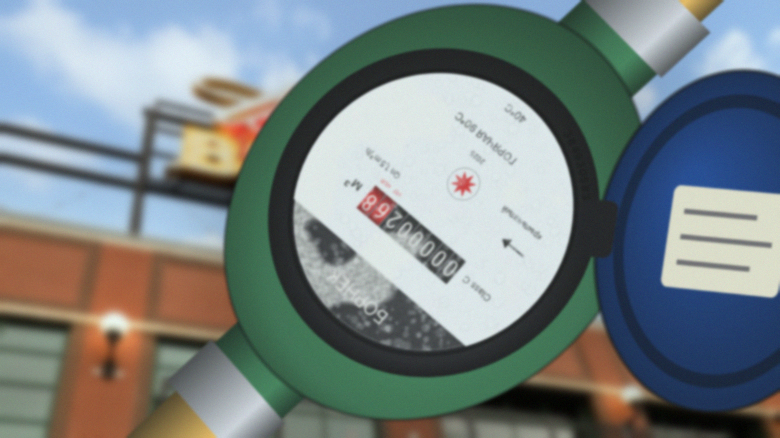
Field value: {"value": 2.68, "unit": "m³"}
